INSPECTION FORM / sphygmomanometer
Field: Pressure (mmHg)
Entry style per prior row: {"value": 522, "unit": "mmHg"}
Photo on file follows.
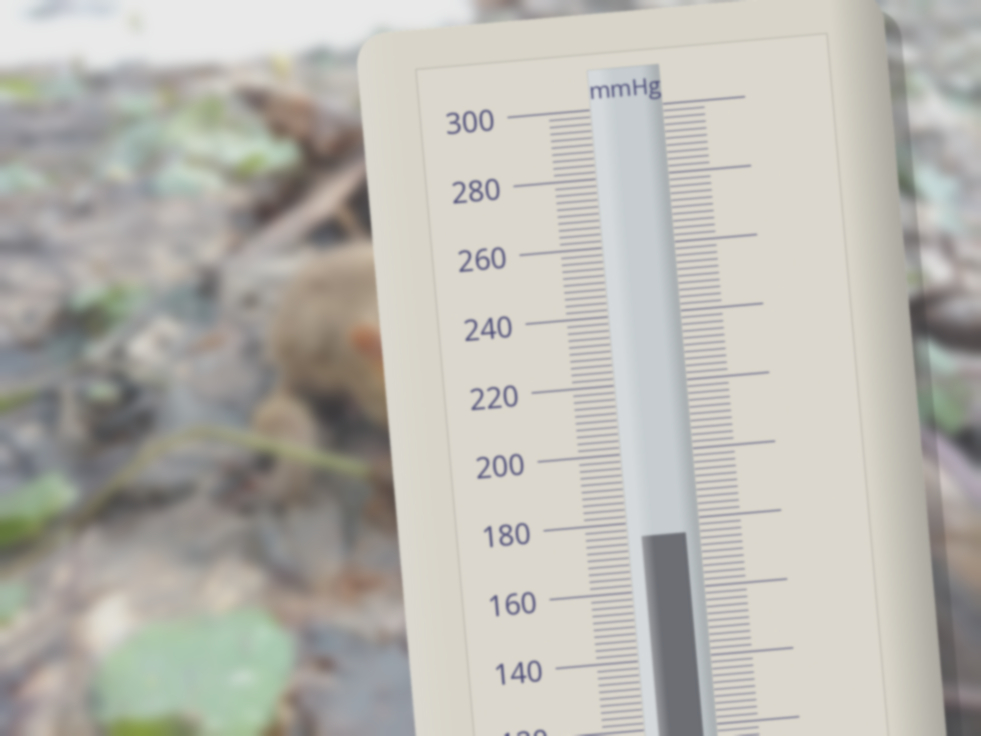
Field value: {"value": 176, "unit": "mmHg"}
